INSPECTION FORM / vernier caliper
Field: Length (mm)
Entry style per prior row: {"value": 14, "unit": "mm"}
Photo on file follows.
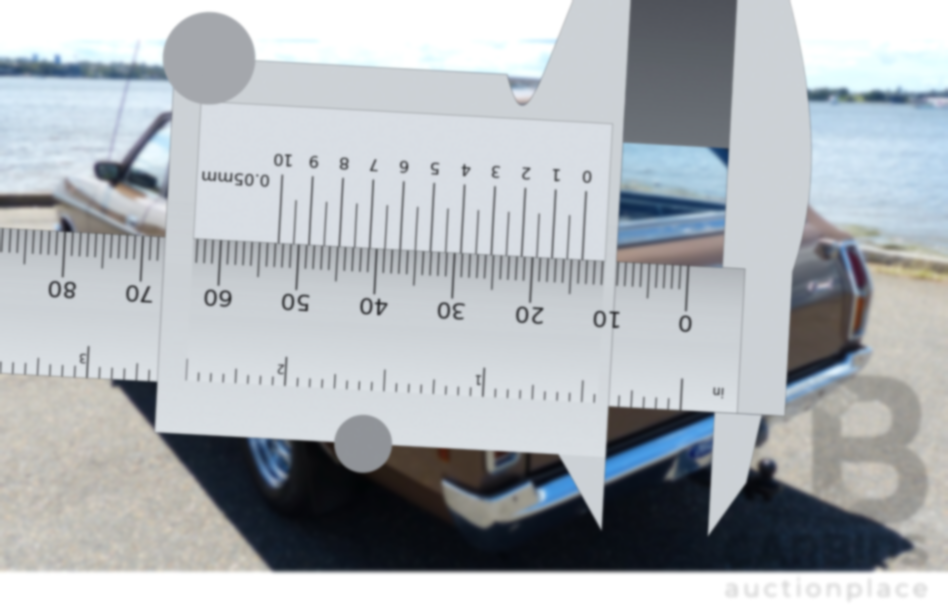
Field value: {"value": 13.6, "unit": "mm"}
